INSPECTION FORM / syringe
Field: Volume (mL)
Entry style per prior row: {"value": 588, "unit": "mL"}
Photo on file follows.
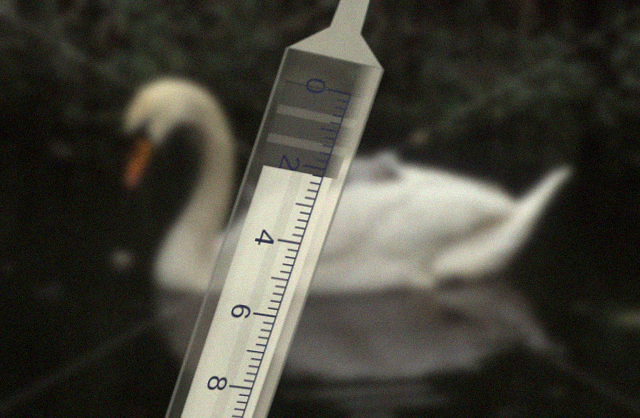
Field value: {"value": 0, "unit": "mL"}
